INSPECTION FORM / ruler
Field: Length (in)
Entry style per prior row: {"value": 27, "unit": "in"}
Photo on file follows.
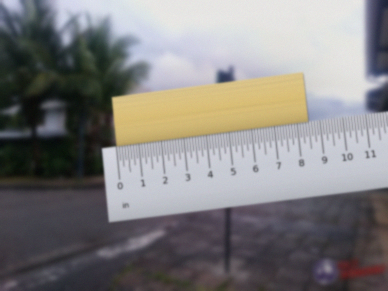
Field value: {"value": 8.5, "unit": "in"}
